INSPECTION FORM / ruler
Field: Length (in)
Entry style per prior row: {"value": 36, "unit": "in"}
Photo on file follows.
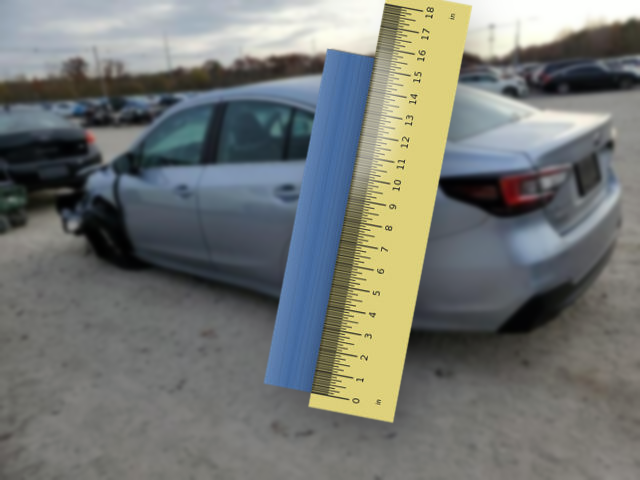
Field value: {"value": 15.5, "unit": "in"}
